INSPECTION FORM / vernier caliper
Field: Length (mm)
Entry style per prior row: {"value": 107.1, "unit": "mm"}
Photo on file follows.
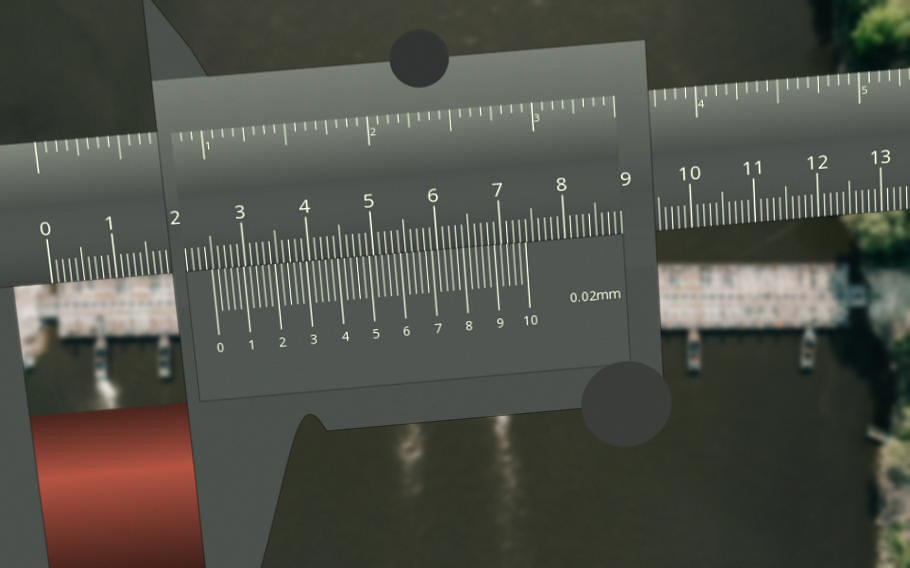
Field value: {"value": 24.8, "unit": "mm"}
